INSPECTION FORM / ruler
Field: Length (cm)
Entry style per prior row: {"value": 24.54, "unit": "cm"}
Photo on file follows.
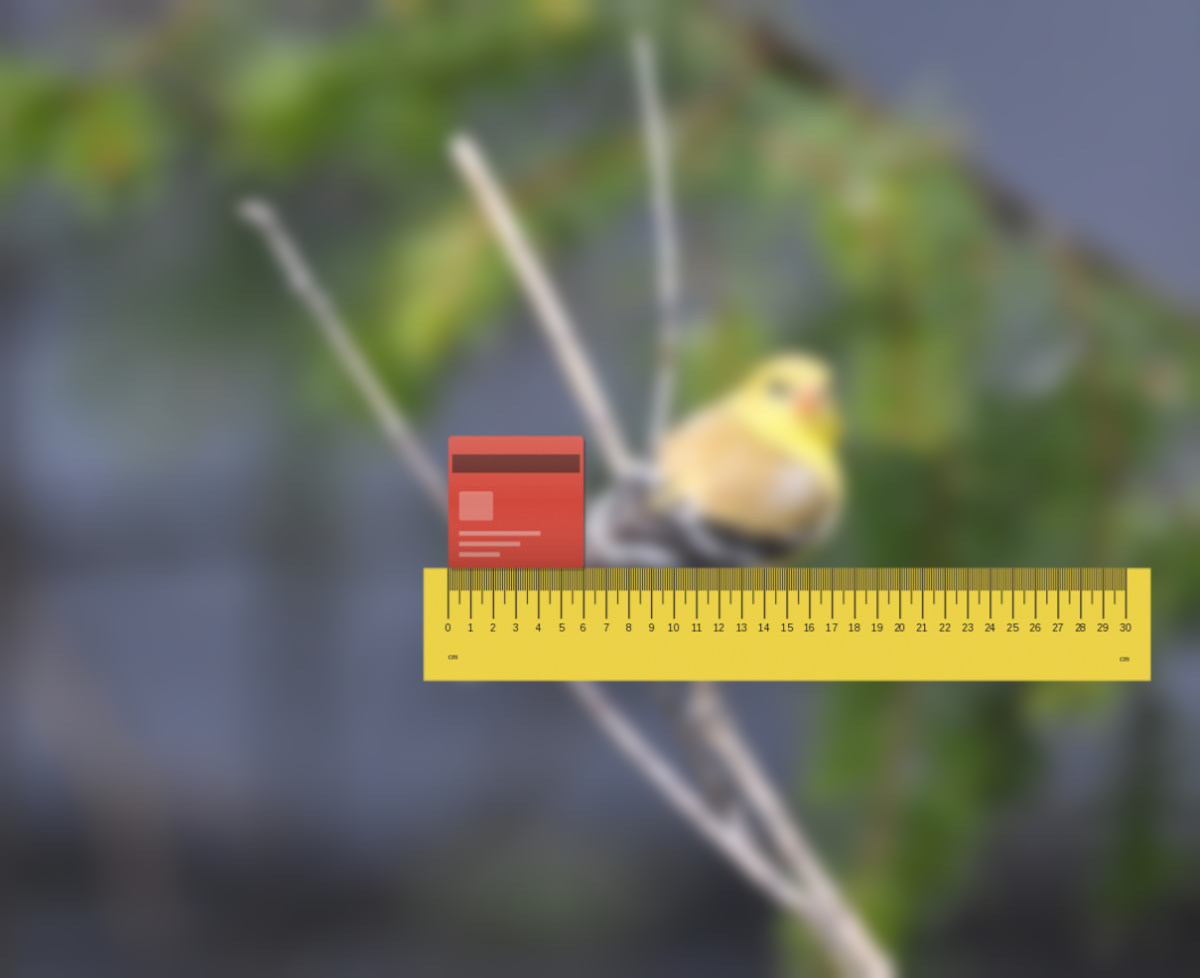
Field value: {"value": 6, "unit": "cm"}
